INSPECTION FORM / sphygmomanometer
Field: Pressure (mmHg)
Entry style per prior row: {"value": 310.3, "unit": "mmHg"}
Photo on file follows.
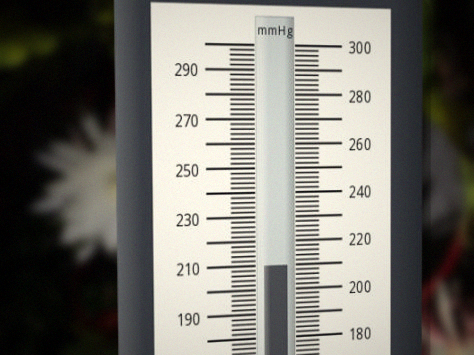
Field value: {"value": 210, "unit": "mmHg"}
